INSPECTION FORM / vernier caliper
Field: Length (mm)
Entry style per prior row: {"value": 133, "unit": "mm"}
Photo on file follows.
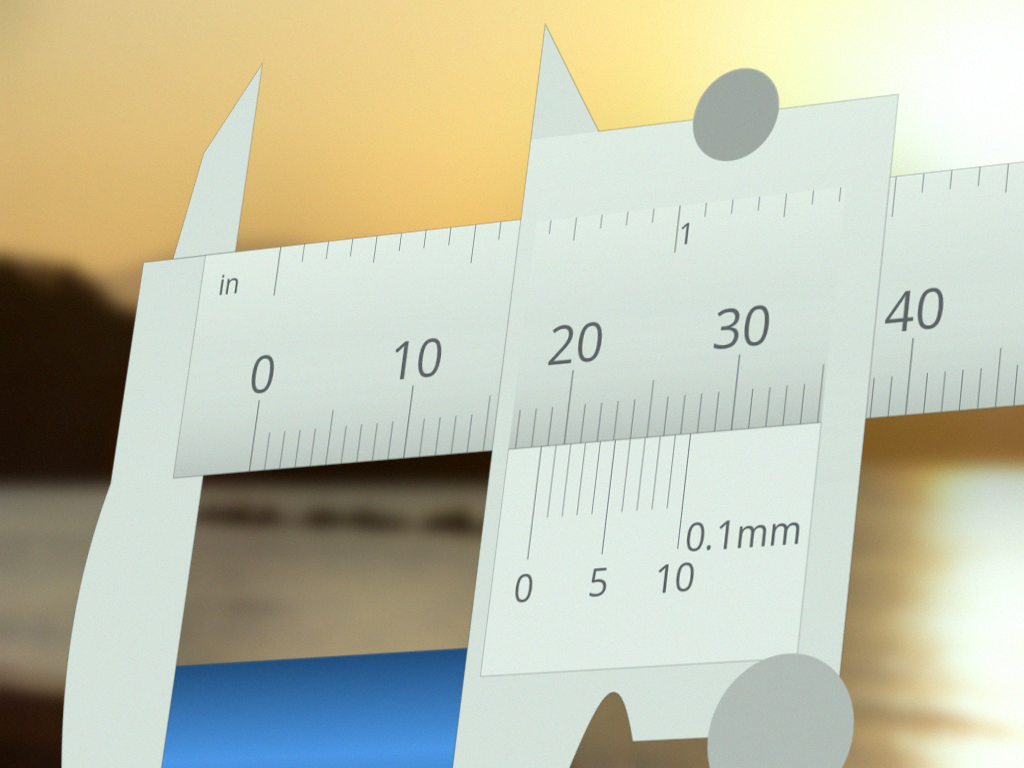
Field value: {"value": 18.6, "unit": "mm"}
